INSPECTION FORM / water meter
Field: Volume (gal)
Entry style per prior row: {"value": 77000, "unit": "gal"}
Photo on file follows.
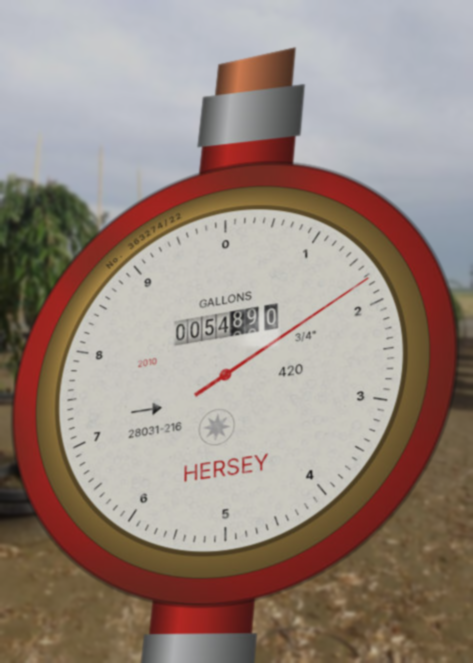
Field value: {"value": 54891.7, "unit": "gal"}
